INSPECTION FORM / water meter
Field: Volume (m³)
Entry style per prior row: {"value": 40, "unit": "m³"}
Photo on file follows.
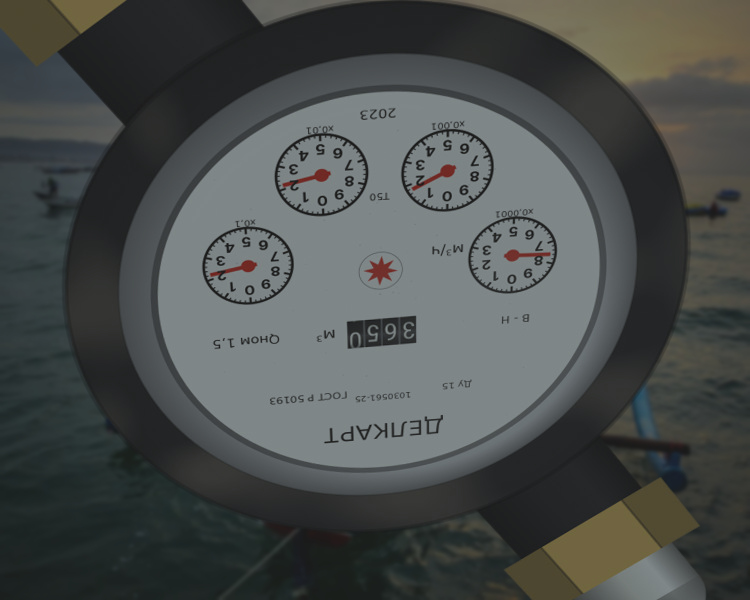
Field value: {"value": 3650.2217, "unit": "m³"}
